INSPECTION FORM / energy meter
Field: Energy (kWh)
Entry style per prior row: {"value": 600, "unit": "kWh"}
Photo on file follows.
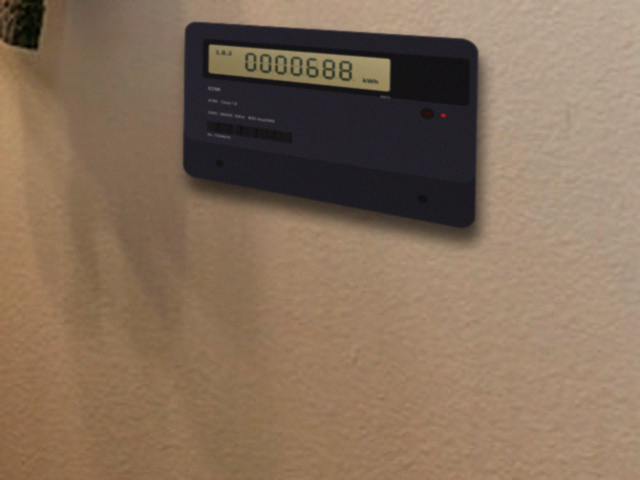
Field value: {"value": 688, "unit": "kWh"}
